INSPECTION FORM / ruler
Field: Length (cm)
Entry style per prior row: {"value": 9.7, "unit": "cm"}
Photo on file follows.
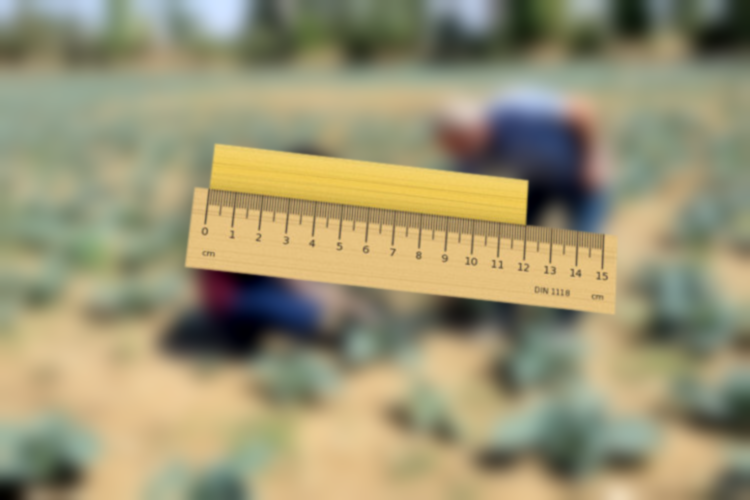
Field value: {"value": 12, "unit": "cm"}
